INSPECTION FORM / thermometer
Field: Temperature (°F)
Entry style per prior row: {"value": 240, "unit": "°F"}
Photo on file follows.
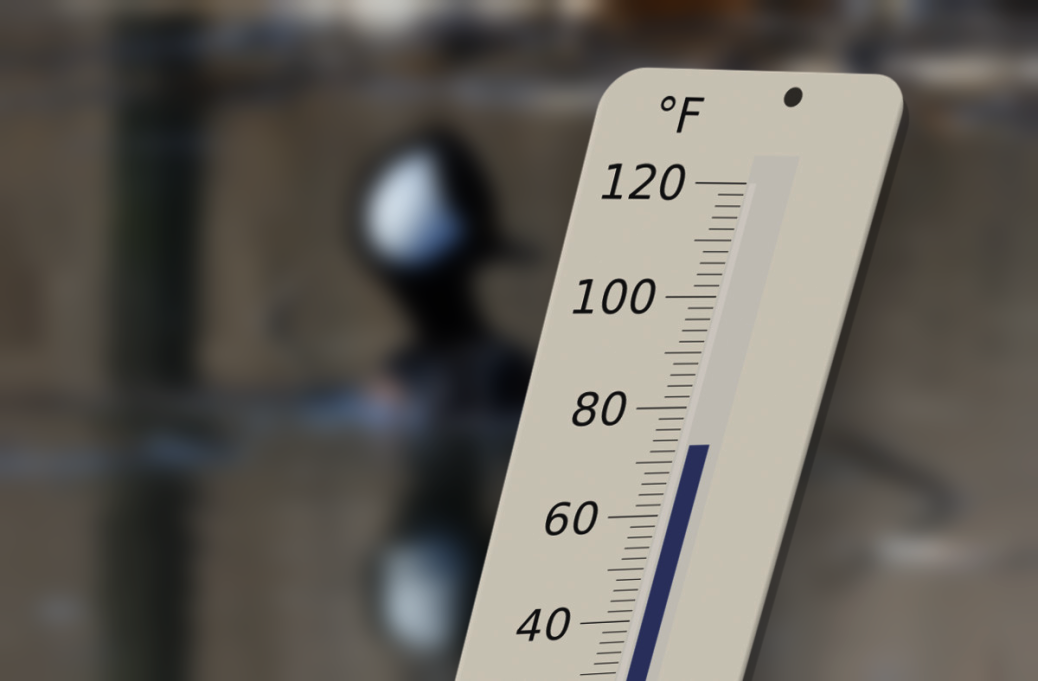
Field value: {"value": 73, "unit": "°F"}
